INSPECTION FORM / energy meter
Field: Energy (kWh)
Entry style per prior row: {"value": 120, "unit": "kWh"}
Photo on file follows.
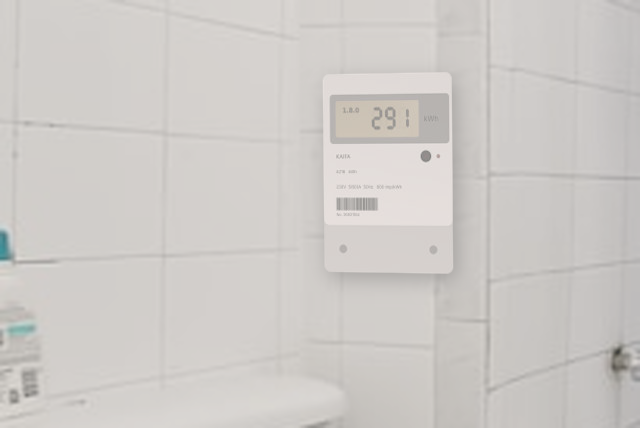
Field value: {"value": 291, "unit": "kWh"}
